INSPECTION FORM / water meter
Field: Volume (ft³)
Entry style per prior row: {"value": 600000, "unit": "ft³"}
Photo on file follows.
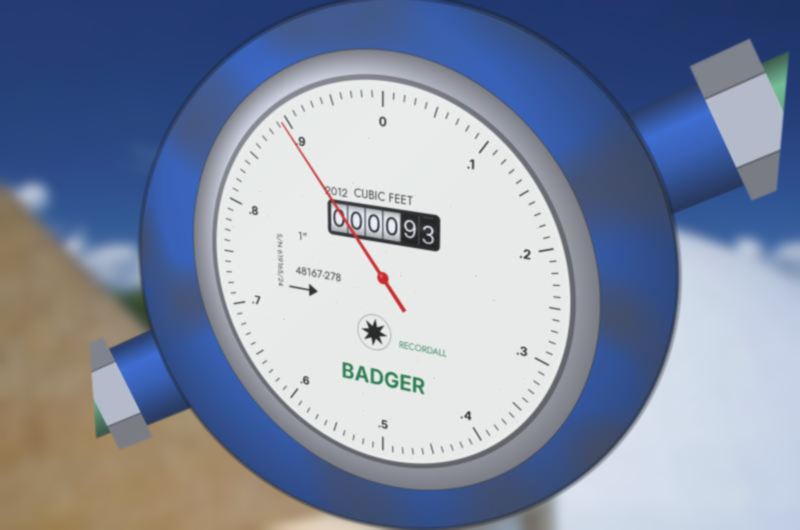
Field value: {"value": 92.89, "unit": "ft³"}
